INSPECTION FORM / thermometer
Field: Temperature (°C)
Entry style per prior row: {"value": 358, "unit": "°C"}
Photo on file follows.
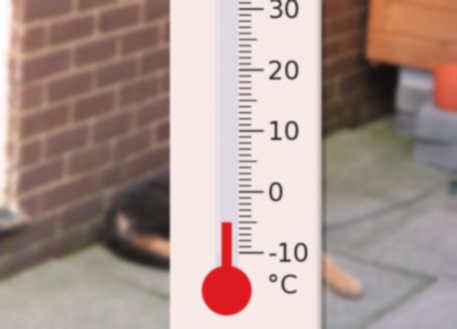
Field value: {"value": -5, "unit": "°C"}
